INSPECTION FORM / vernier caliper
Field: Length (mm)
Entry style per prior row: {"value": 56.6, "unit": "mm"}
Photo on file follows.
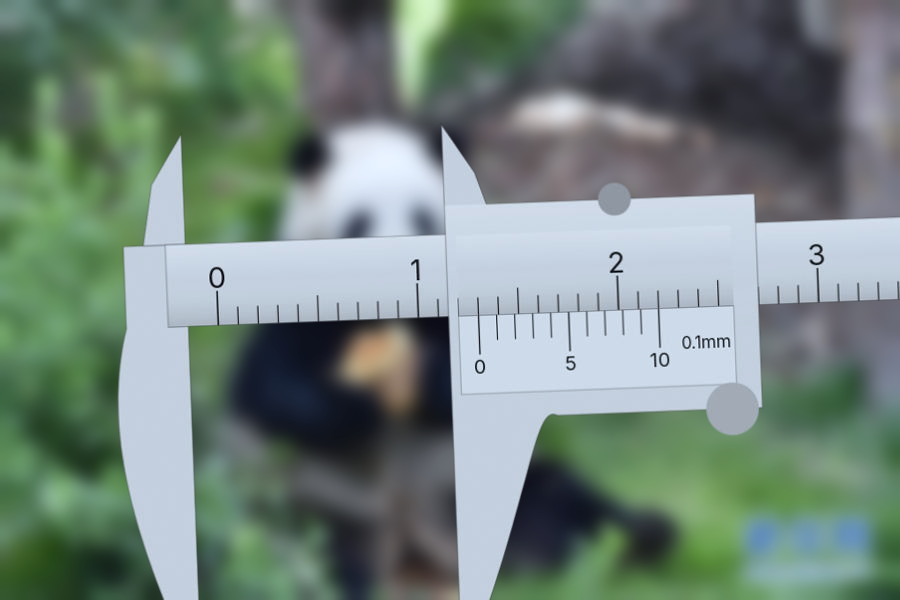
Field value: {"value": 13.0, "unit": "mm"}
